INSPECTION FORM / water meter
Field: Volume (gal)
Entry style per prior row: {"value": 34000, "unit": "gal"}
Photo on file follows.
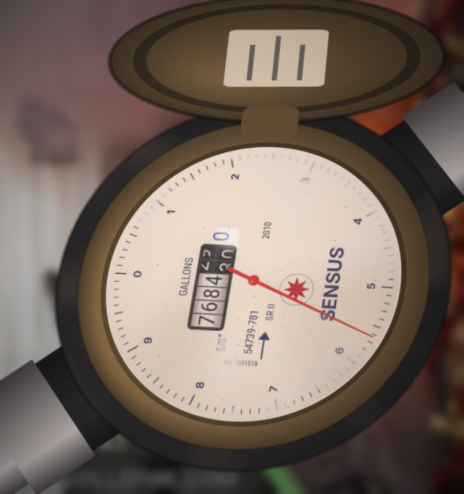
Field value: {"value": 7684295.6, "unit": "gal"}
